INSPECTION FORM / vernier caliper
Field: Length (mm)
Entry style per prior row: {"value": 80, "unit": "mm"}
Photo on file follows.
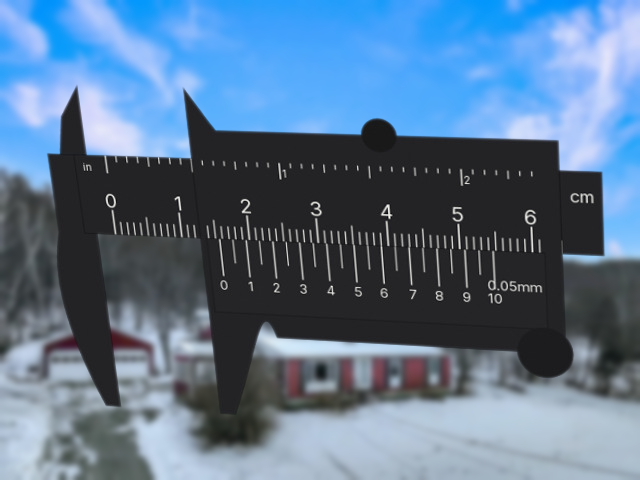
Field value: {"value": 15.6, "unit": "mm"}
